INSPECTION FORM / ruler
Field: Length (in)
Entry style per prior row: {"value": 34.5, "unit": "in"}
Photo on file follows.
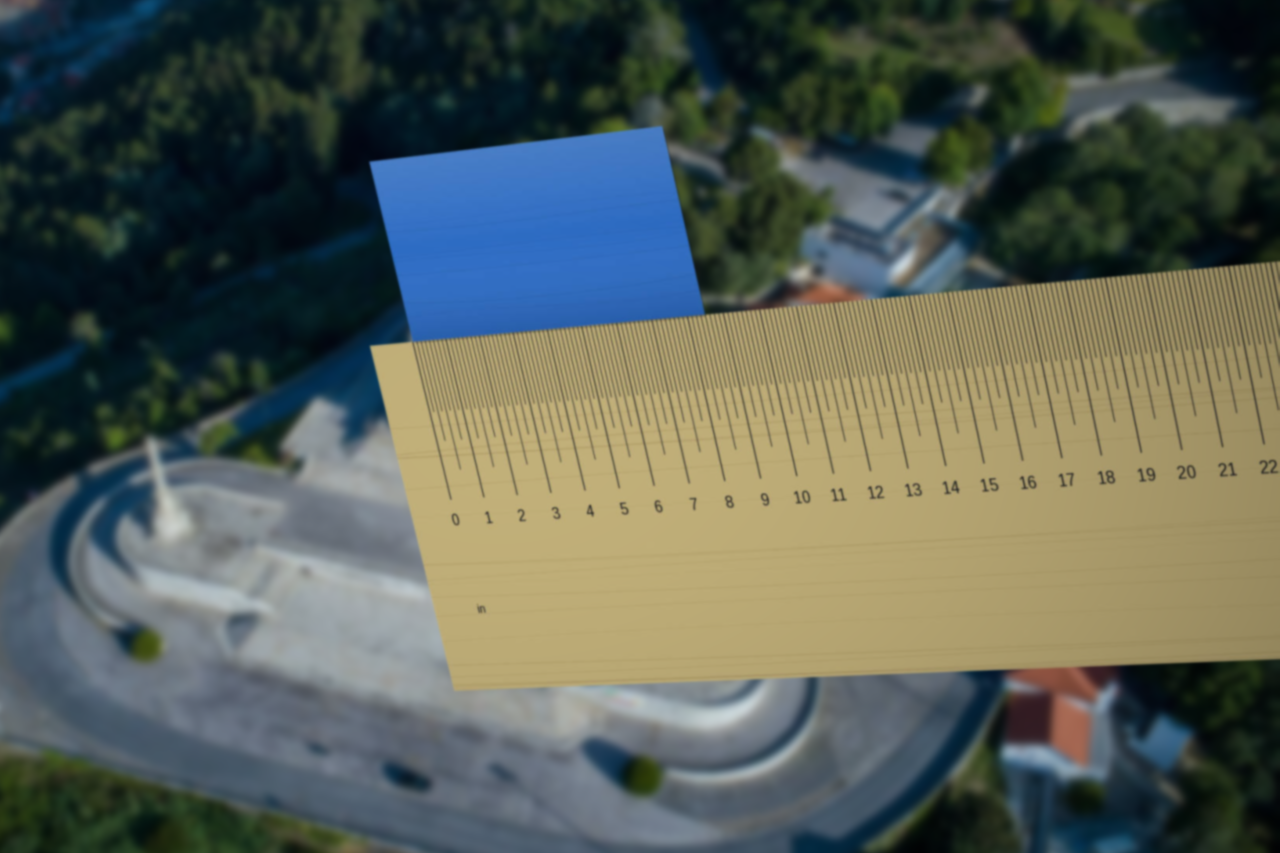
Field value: {"value": 8.5, "unit": "in"}
